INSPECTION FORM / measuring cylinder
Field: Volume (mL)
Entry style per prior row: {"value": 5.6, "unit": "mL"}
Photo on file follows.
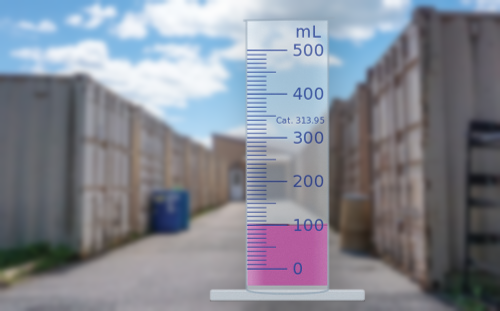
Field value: {"value": 100, "unit": "mL"}
